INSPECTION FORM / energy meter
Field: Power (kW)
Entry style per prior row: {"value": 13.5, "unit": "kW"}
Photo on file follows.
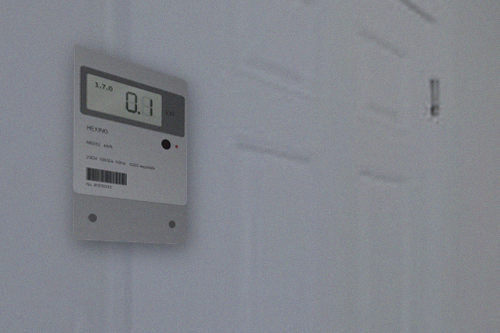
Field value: {"value": 0.1, "unit": "kW"}
